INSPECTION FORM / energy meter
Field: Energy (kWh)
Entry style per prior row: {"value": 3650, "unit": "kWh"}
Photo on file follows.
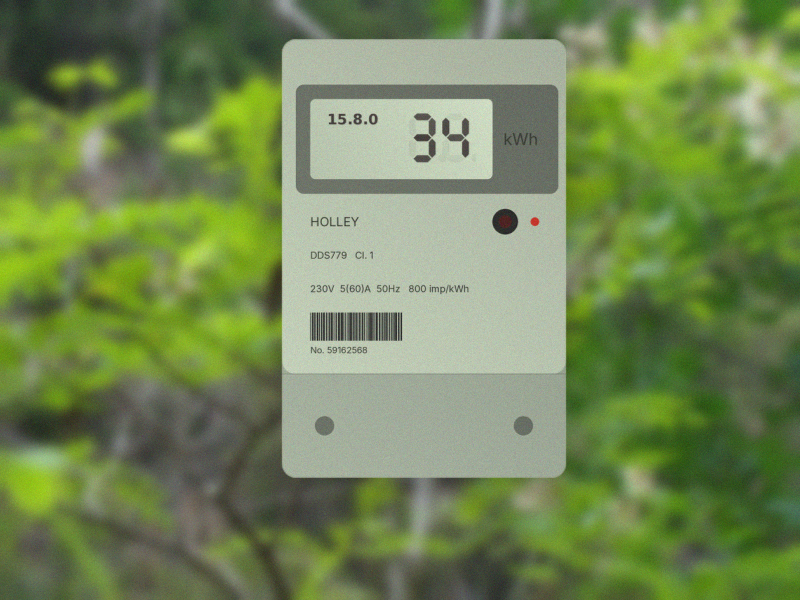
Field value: {"value": 34, "unit": "kWh"}
